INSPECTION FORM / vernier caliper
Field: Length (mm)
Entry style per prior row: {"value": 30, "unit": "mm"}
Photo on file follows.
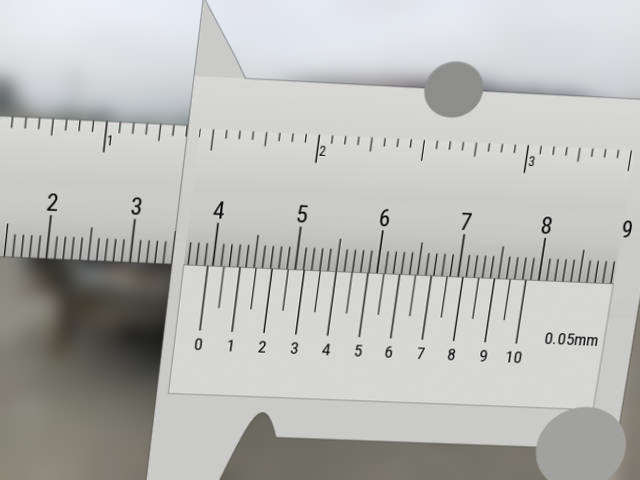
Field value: {"value": 39.4, "unit": "mm"}
